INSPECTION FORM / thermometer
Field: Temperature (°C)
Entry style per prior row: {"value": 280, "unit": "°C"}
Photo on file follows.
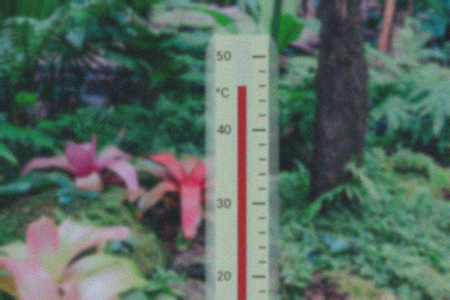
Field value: {"value": 46, "unit": "°C"}
